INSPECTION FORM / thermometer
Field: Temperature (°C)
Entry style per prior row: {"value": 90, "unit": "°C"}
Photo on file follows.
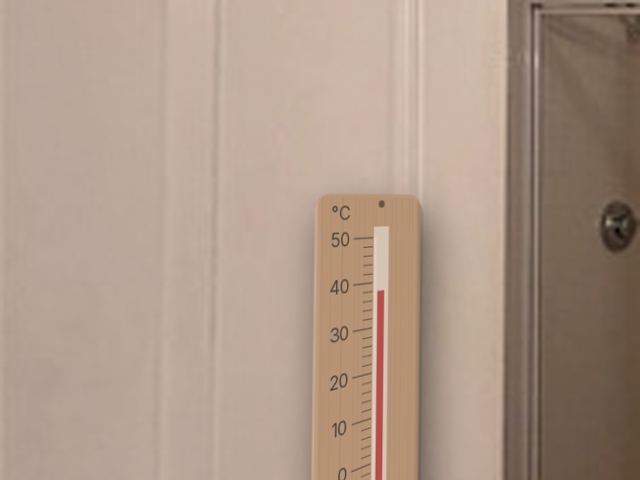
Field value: {"value": 38, "unit": "°C"}
